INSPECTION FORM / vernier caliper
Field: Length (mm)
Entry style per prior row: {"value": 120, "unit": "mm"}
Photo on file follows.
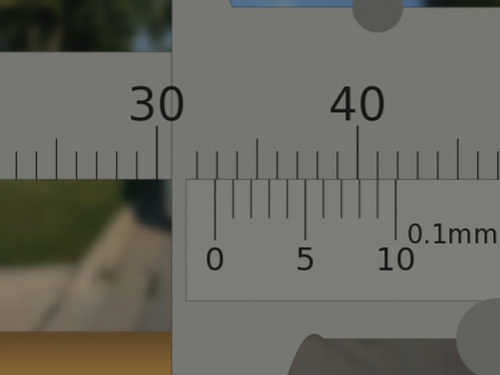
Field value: {"value": 32.9, "unit": "mm"}
